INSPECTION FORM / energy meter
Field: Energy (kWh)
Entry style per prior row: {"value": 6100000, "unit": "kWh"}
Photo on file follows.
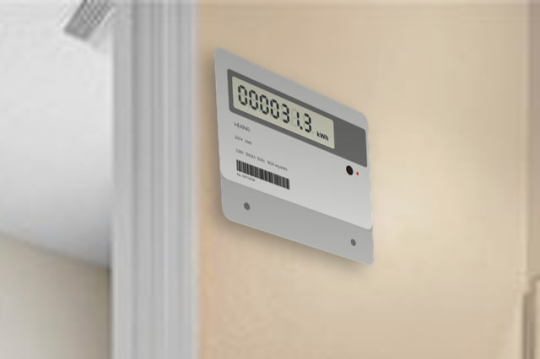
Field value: {"value": 31.3, "unit": "kWh"}
